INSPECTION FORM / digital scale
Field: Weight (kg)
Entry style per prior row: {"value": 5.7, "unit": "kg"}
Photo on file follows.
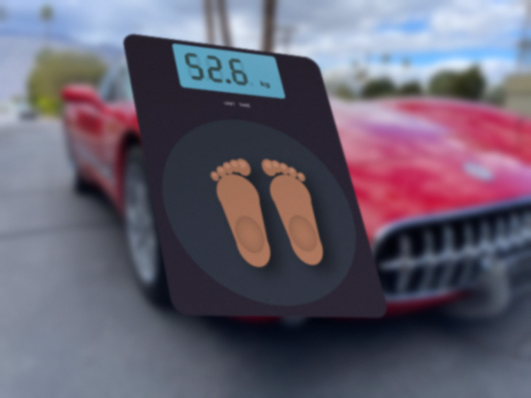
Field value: {"value": 52.6, "unit": "kg"}
